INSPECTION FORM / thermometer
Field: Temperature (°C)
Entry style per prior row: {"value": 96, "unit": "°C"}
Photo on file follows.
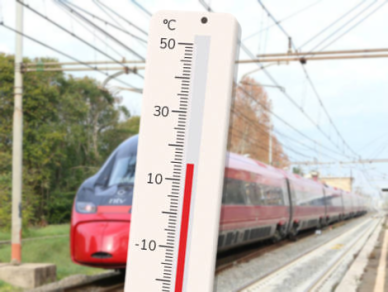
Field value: {"value": 15, "unit": "°C"}
